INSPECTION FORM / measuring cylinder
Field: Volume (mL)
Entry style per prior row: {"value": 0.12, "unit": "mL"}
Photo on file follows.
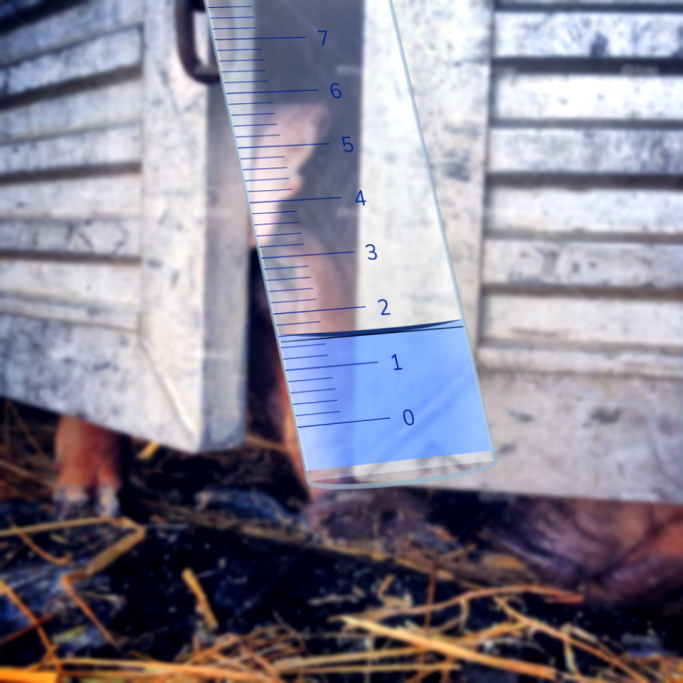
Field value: {"value": 1.5, "unit": "mL"}
